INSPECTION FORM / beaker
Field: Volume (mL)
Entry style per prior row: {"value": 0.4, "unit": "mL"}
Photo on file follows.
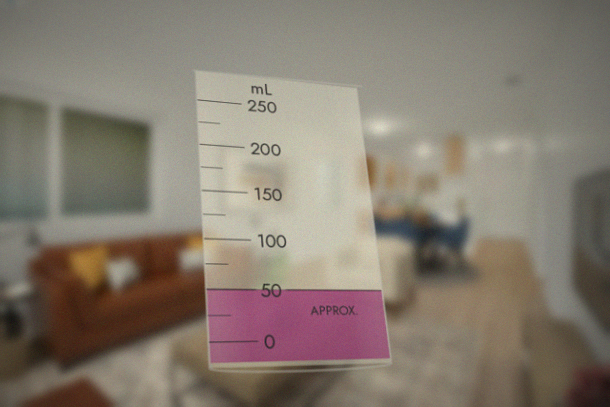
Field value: {"value": 50, "unit": "mL"}
